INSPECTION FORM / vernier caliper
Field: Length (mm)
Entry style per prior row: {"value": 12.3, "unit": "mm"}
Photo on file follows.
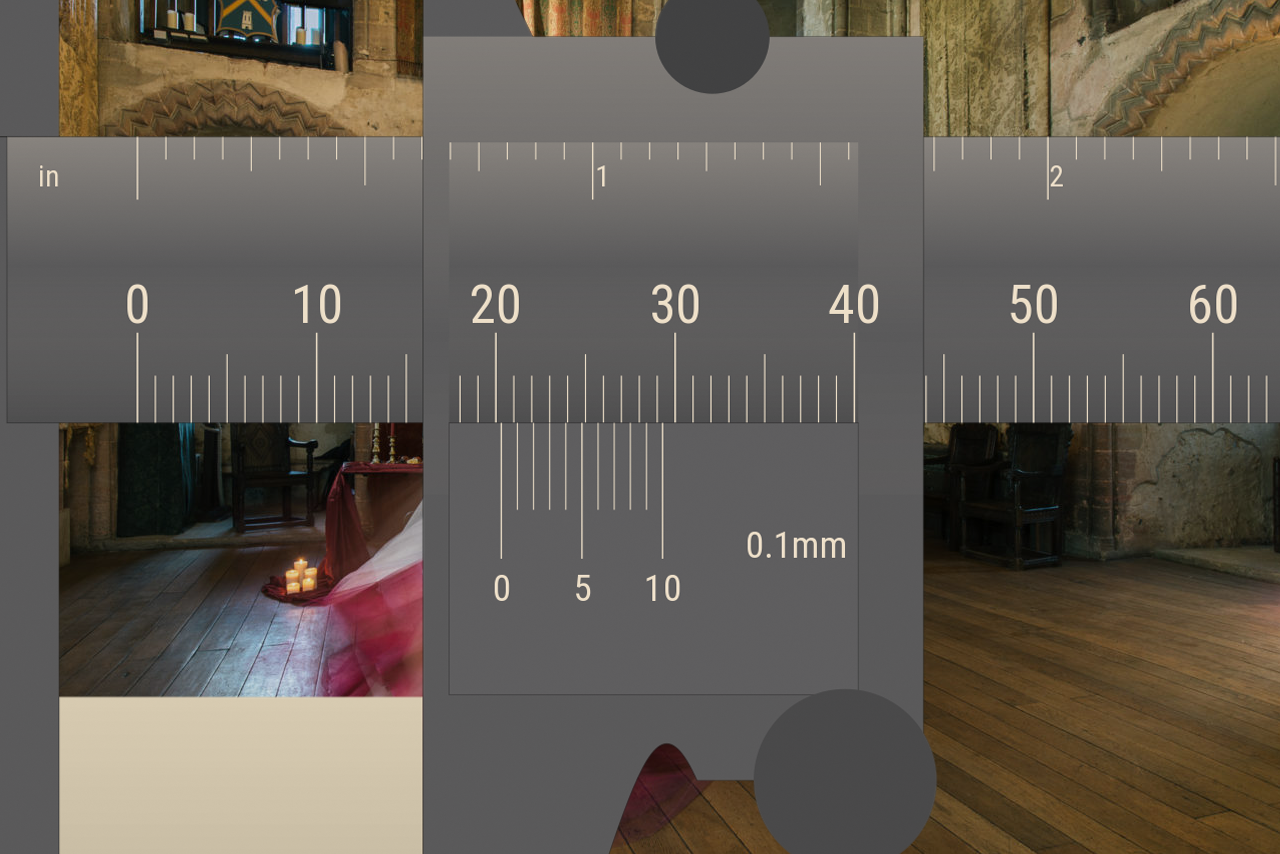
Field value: {"value": 20.3, "unit": "mm"}
